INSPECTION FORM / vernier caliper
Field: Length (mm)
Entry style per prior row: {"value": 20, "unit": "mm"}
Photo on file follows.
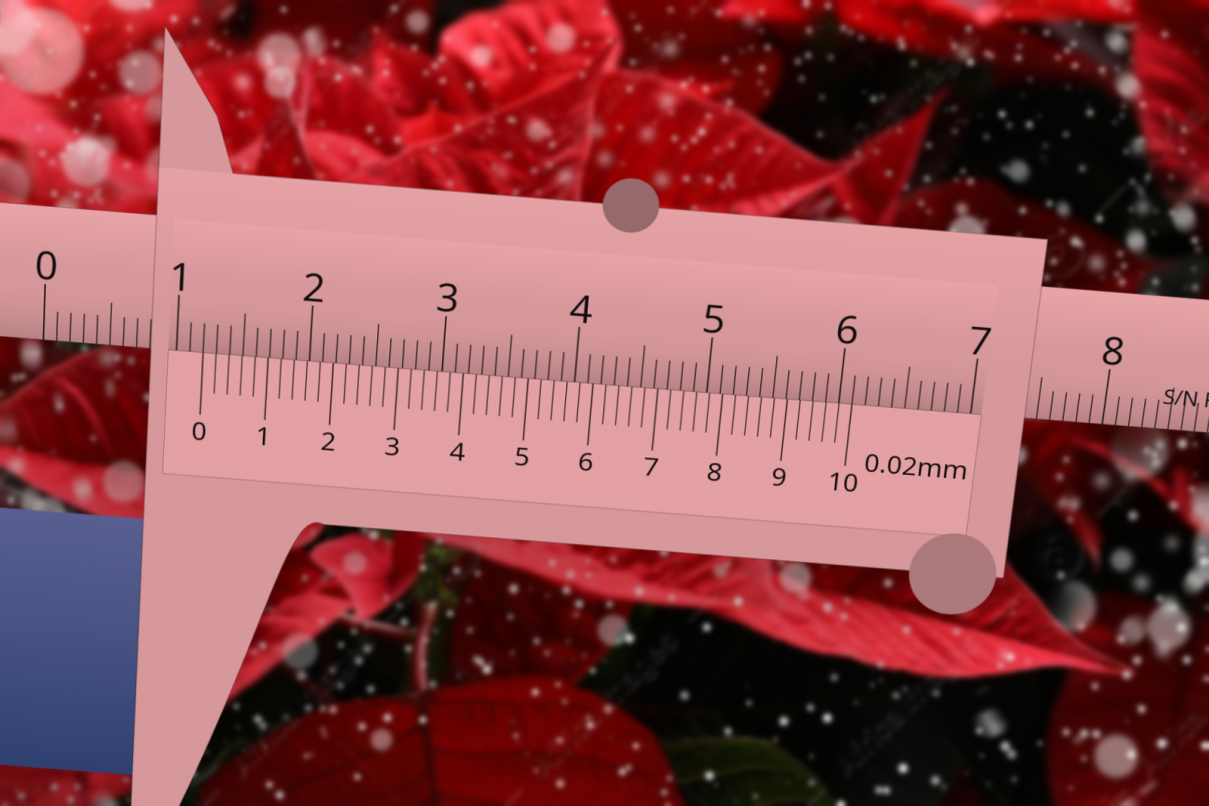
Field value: {"value": 12.0, "unit": "mm"}
